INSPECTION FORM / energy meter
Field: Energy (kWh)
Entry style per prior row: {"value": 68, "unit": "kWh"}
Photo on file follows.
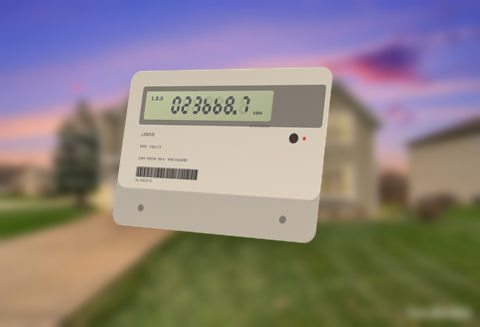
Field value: {"value": 23668.7, "unit": "kWh"}
